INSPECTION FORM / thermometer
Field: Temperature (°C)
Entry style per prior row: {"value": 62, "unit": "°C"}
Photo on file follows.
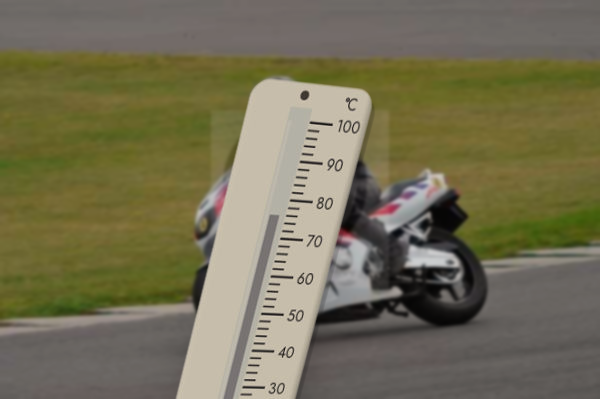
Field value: {"value": 76, "unit": "°C"}
